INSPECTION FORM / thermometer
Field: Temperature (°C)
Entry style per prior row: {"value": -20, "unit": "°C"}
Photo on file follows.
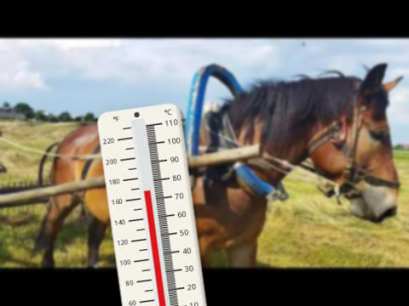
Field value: {"value": 75, "unit": "°C"}
